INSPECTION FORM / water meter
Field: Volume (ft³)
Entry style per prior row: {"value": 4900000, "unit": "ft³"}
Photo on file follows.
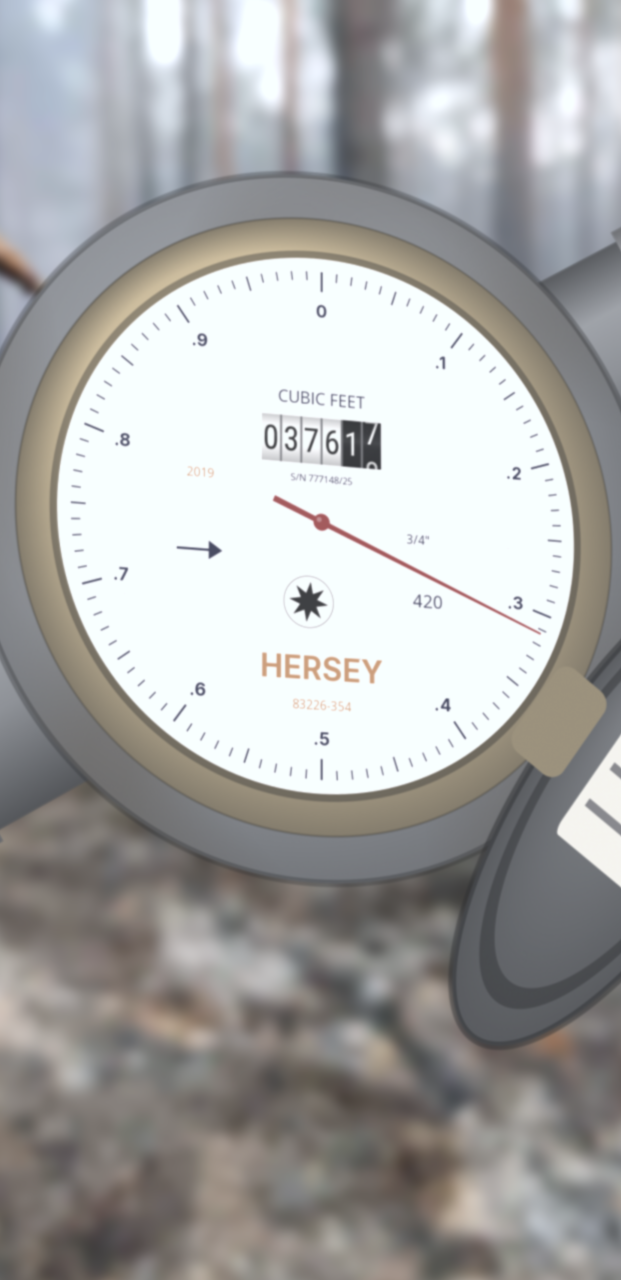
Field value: {"value": 37617.31, "unit": "ft³"}
